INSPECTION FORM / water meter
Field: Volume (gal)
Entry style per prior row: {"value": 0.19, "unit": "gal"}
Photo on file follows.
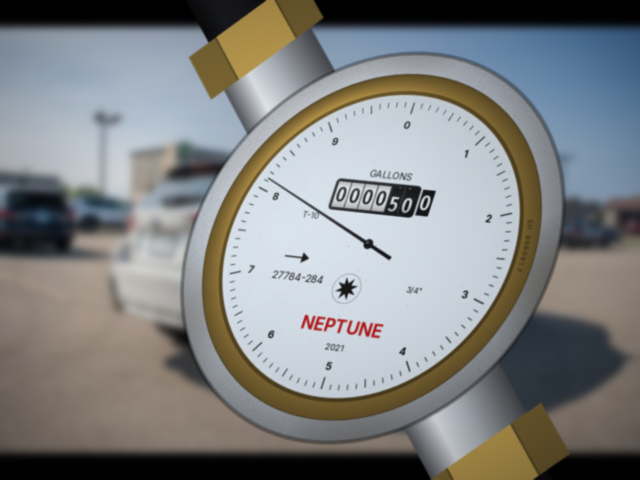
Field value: {"value": 498.1, "unit": "gal"}
